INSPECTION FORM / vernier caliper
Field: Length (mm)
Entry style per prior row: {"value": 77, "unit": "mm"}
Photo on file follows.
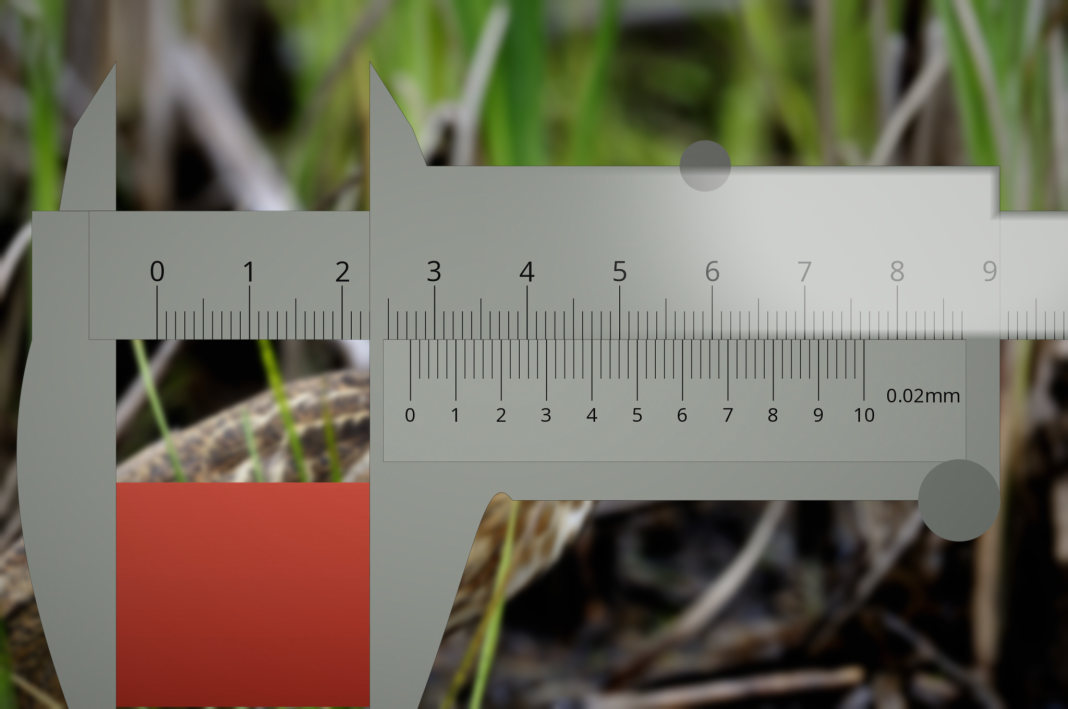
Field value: {"value": 27.4, "unit": "mm"}
